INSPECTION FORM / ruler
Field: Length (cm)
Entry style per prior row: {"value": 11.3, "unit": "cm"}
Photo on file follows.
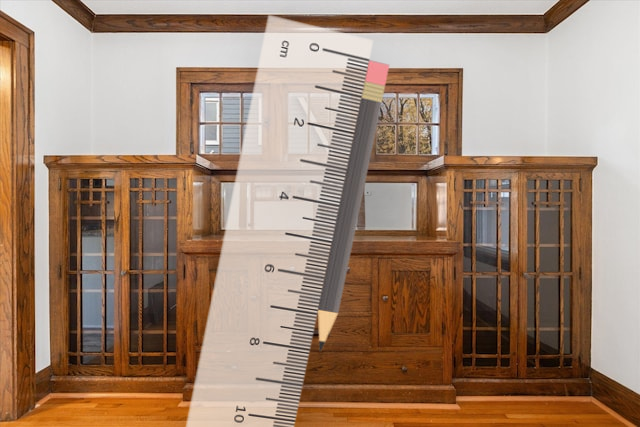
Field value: {"value": 8, "unit": "cm"}
